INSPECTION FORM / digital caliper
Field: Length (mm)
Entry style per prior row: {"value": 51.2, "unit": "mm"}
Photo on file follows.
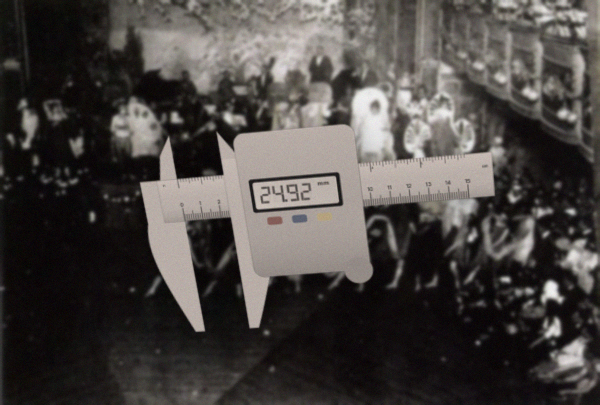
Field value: {"value": 24.92, "unit": "mm"}
